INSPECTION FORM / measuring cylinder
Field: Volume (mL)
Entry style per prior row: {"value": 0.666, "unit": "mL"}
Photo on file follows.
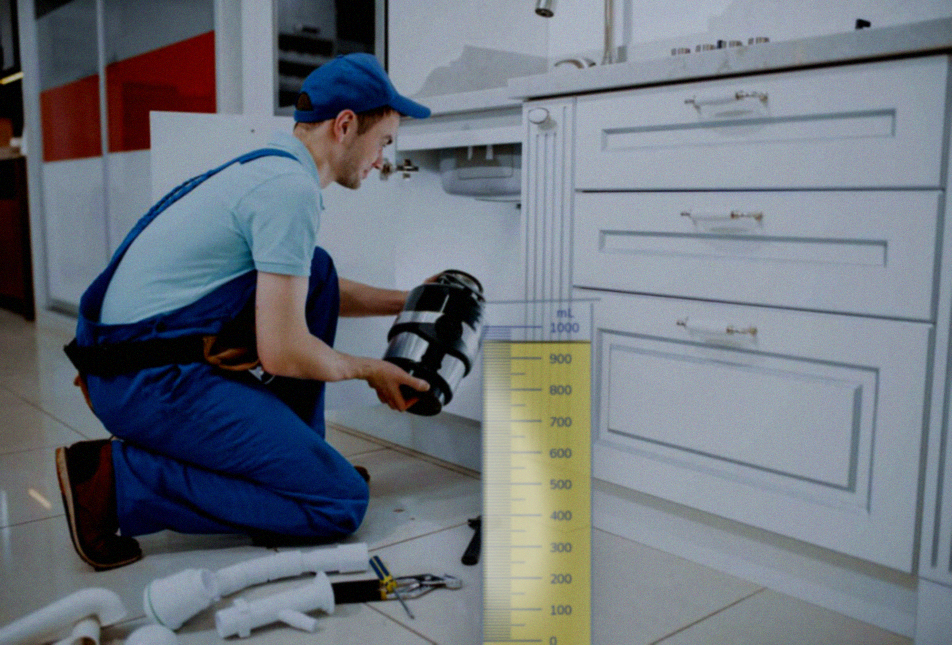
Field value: {"value": 950, "unit": "mL"}
